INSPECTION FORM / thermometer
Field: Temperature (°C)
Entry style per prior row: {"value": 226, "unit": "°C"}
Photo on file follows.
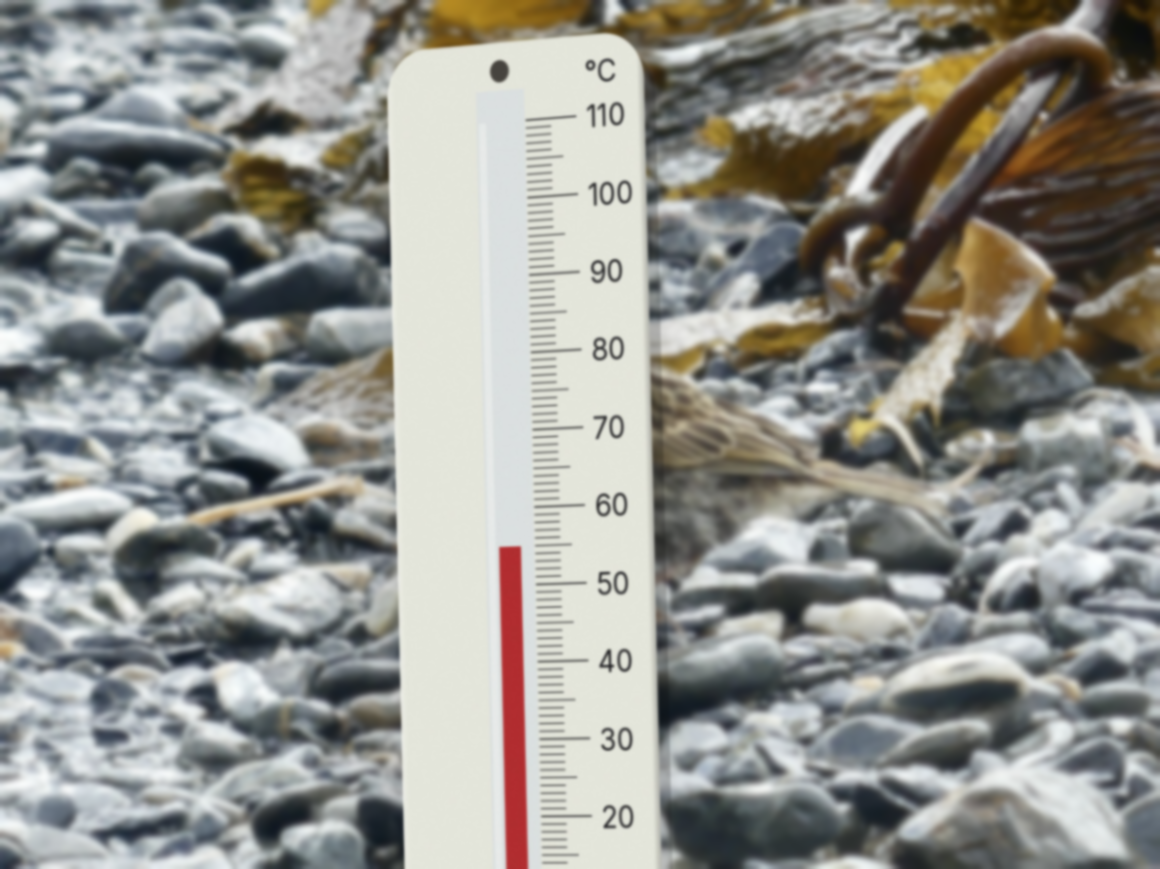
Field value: {"value": 55, "unit": "°C"}
